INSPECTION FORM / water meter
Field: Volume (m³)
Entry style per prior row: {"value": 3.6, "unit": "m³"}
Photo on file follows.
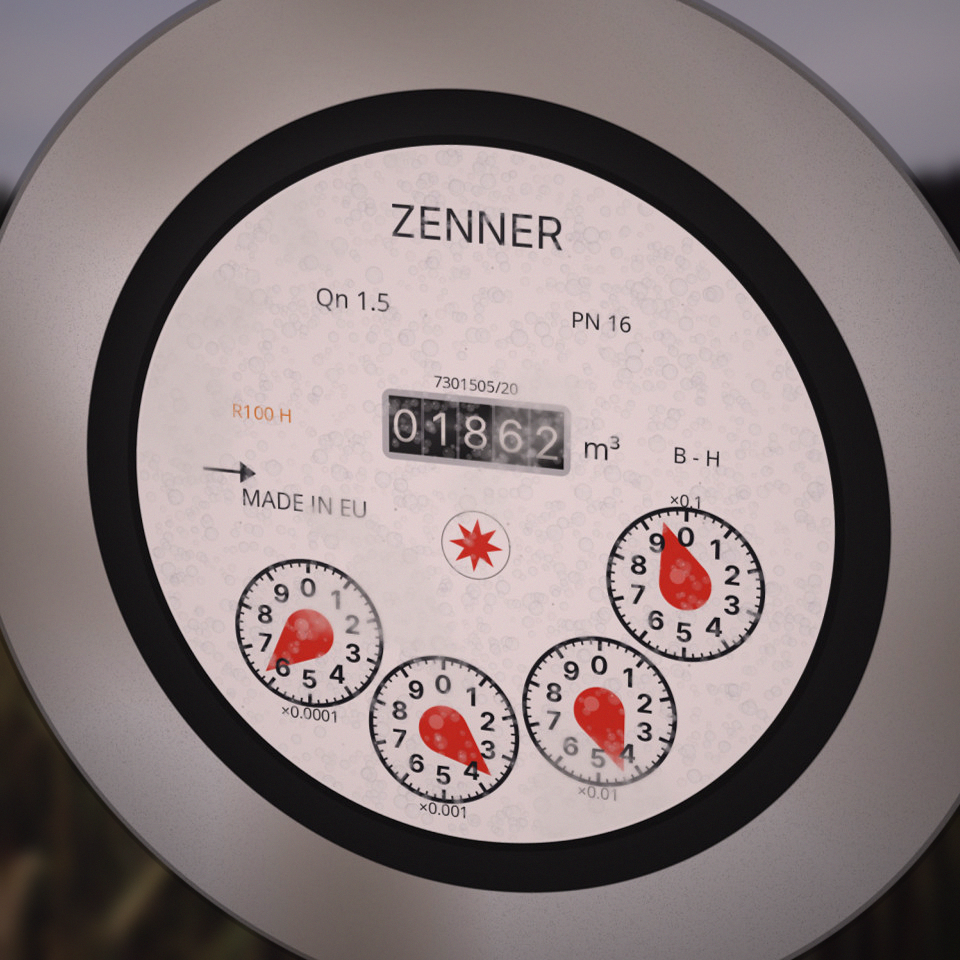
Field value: {"value": 1861.9436, "unit": "m³"}
